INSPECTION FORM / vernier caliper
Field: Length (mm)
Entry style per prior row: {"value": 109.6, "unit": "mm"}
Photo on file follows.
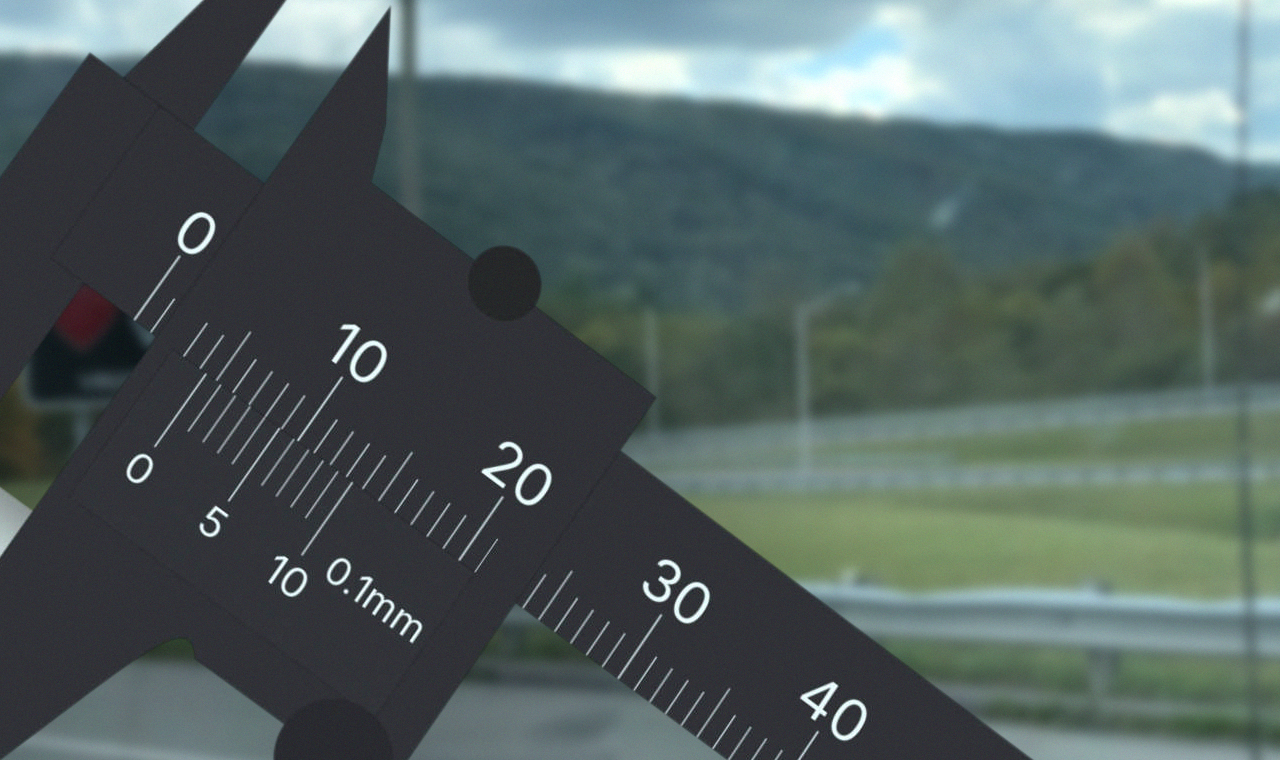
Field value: {"value": 4.4, "unit": "mm"}
